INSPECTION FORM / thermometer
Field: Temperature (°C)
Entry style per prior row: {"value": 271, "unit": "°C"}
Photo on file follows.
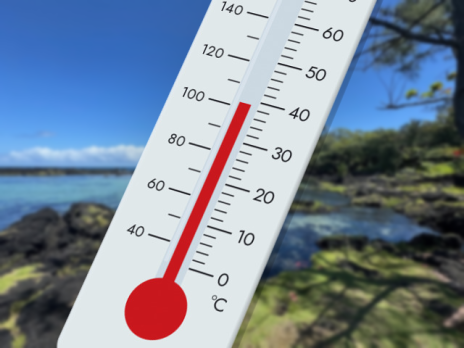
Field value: {"value": 39, "unit": "°C"}
